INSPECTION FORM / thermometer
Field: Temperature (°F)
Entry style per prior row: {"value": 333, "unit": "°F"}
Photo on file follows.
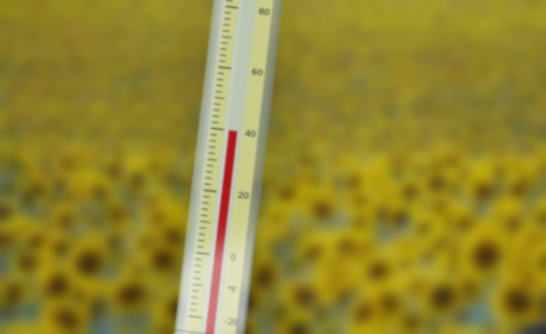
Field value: {"value": 40, "unit": "°F"}
